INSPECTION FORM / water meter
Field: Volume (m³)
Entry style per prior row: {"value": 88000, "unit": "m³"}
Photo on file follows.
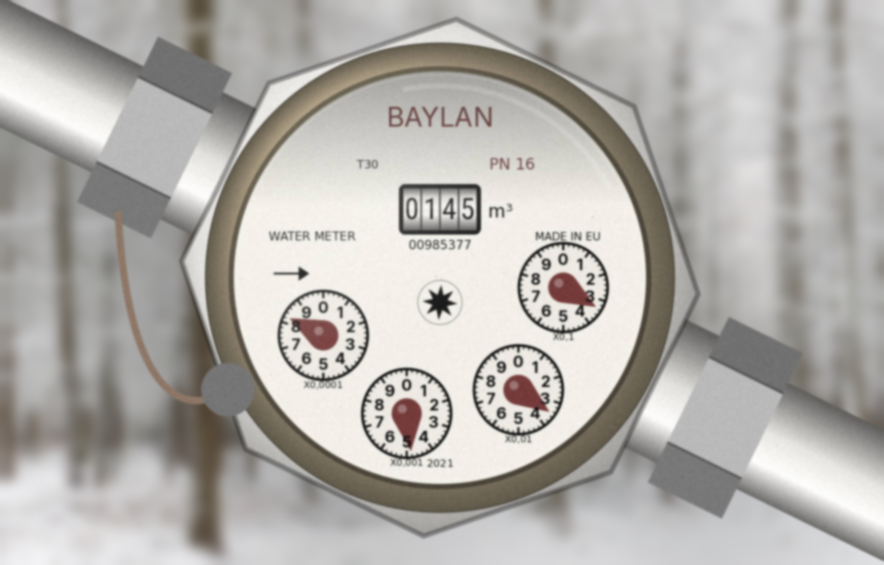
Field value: {"value": 145.3348, "unit": "m³"}
